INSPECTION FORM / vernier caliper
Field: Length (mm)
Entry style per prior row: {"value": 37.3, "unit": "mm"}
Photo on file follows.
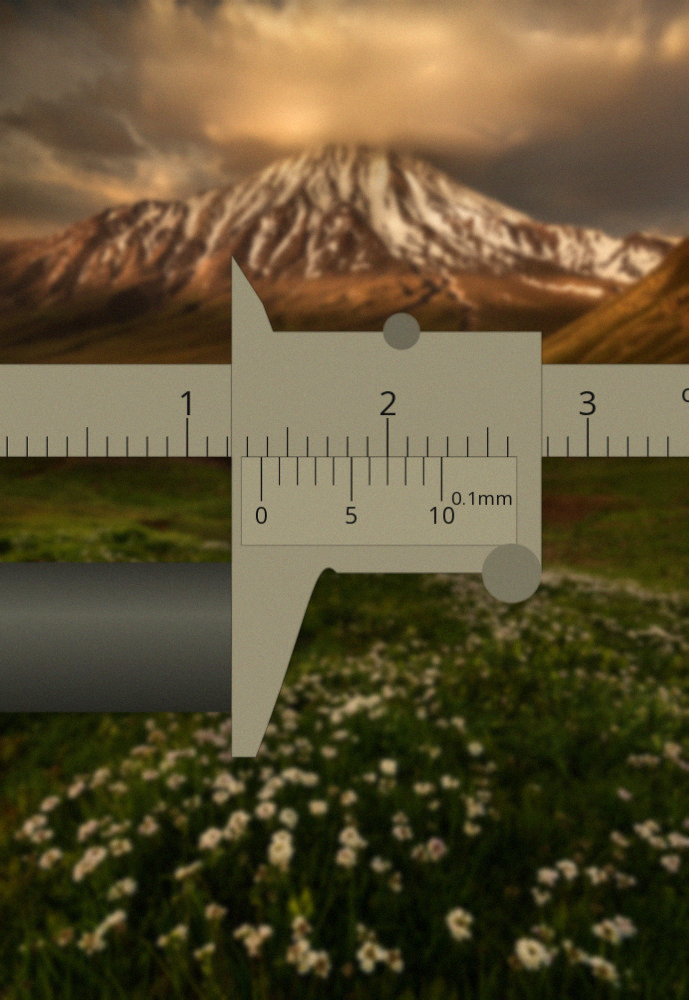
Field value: {"value": 13.7, "unit": "mm"}
